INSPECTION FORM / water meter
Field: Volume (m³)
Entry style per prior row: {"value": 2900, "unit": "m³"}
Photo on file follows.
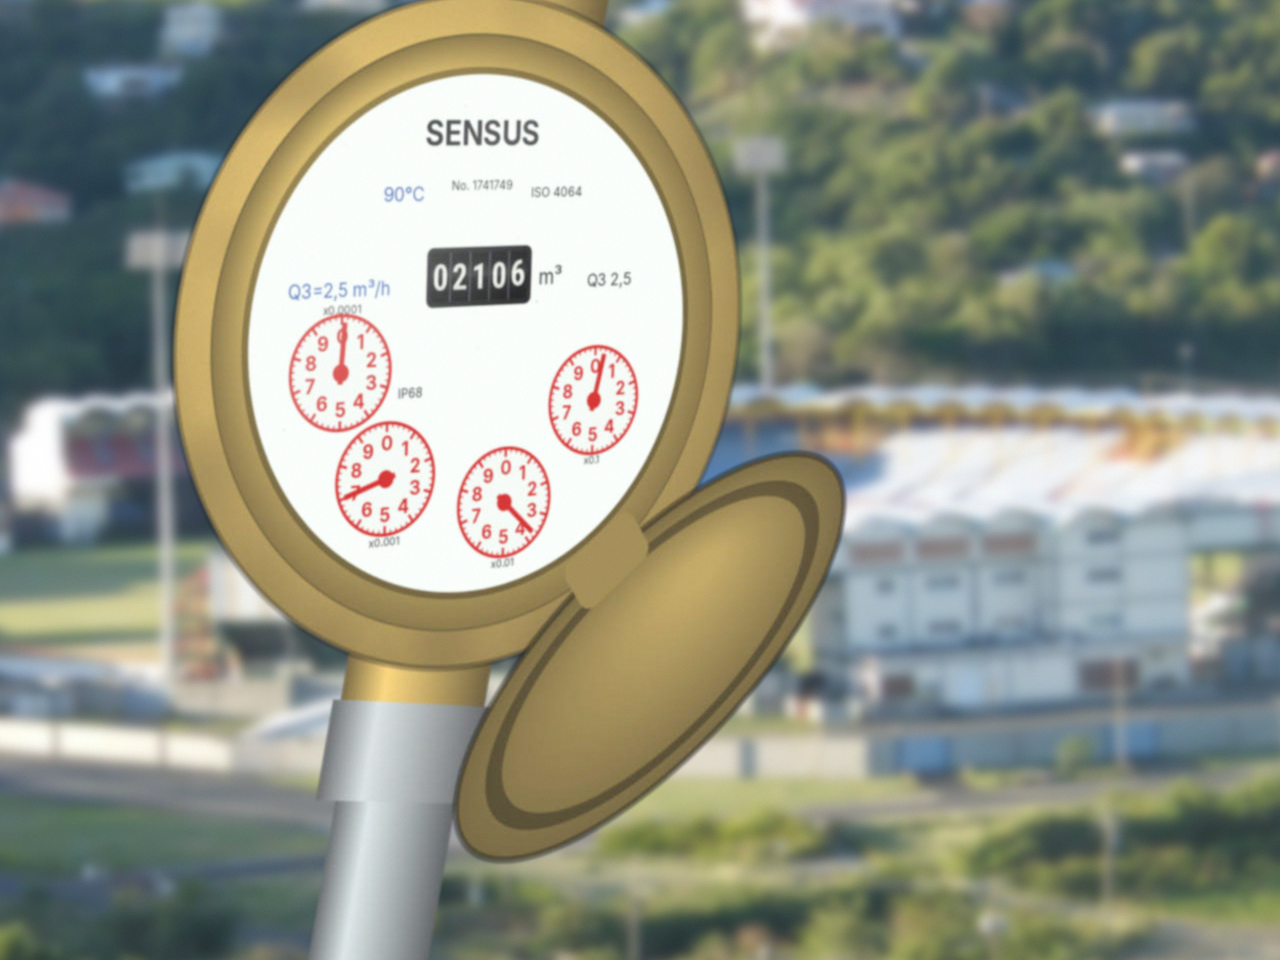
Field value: {"value": 2106.0370, "unit": "m³"}
